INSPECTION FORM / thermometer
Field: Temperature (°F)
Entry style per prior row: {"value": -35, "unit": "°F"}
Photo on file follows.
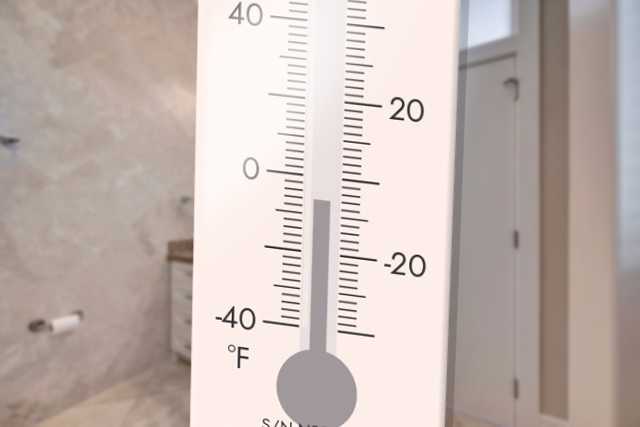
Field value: {"value": -6, "unit": "°F"}
